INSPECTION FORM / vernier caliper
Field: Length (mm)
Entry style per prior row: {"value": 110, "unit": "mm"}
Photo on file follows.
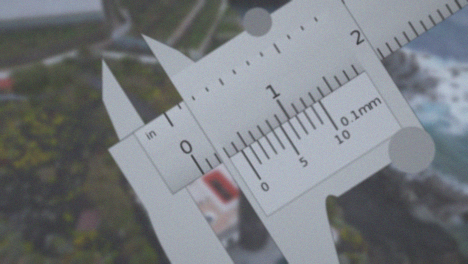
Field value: {"value": 4.4, "unit": "mm"}
